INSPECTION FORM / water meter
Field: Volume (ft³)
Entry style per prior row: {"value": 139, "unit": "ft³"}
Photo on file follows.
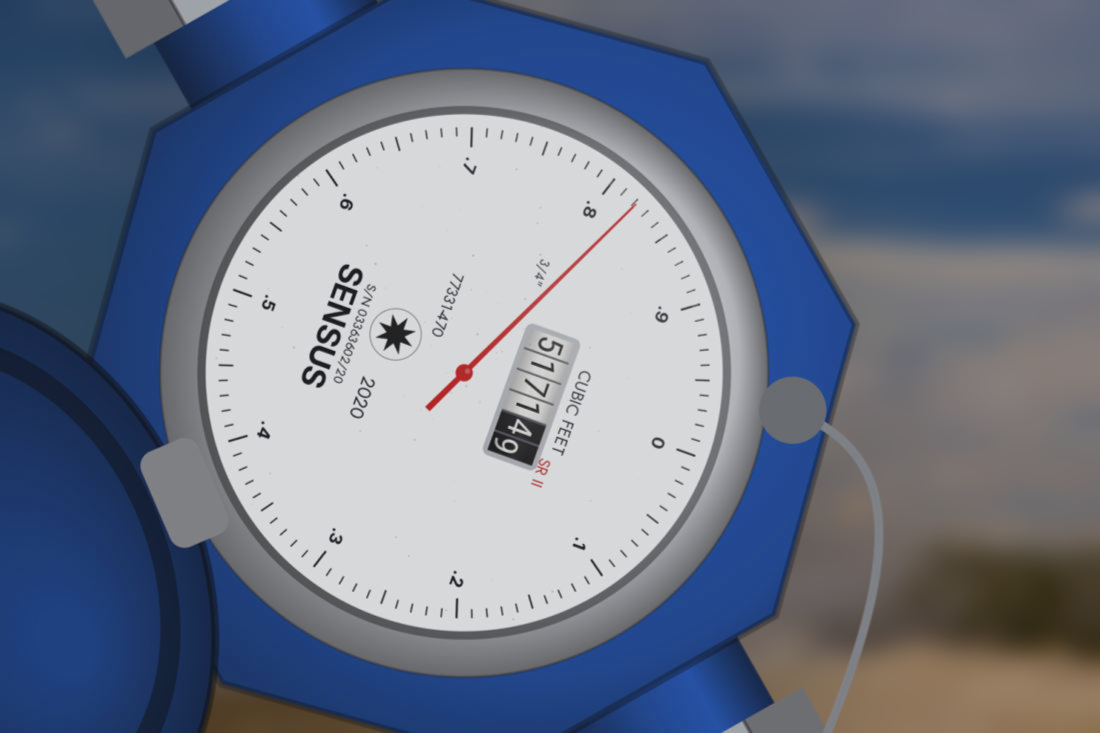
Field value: {"value": 517148.82, "unit": "ft³"}
